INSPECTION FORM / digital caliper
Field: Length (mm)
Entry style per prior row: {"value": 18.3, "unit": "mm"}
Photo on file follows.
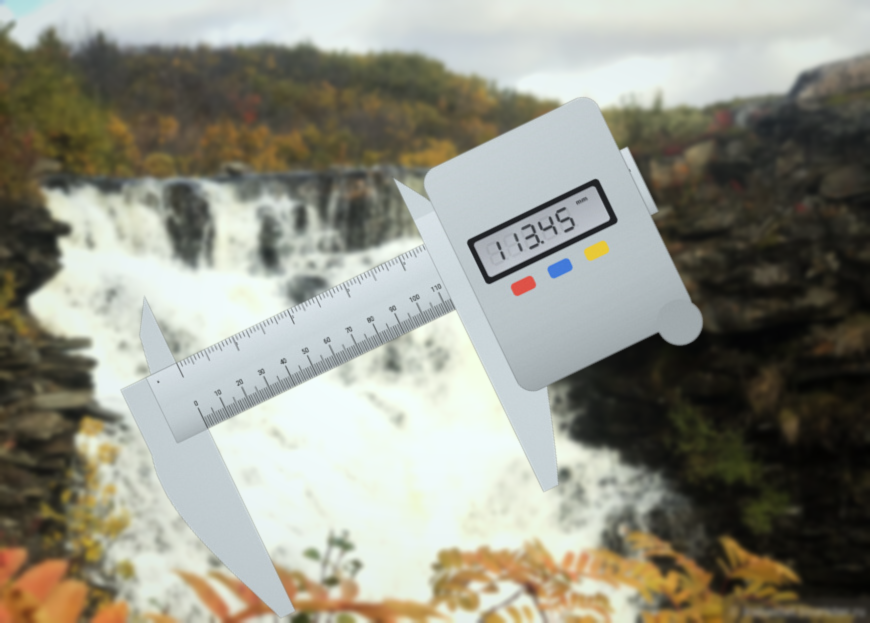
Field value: {"value": 113.45, "unit": "mm"}
